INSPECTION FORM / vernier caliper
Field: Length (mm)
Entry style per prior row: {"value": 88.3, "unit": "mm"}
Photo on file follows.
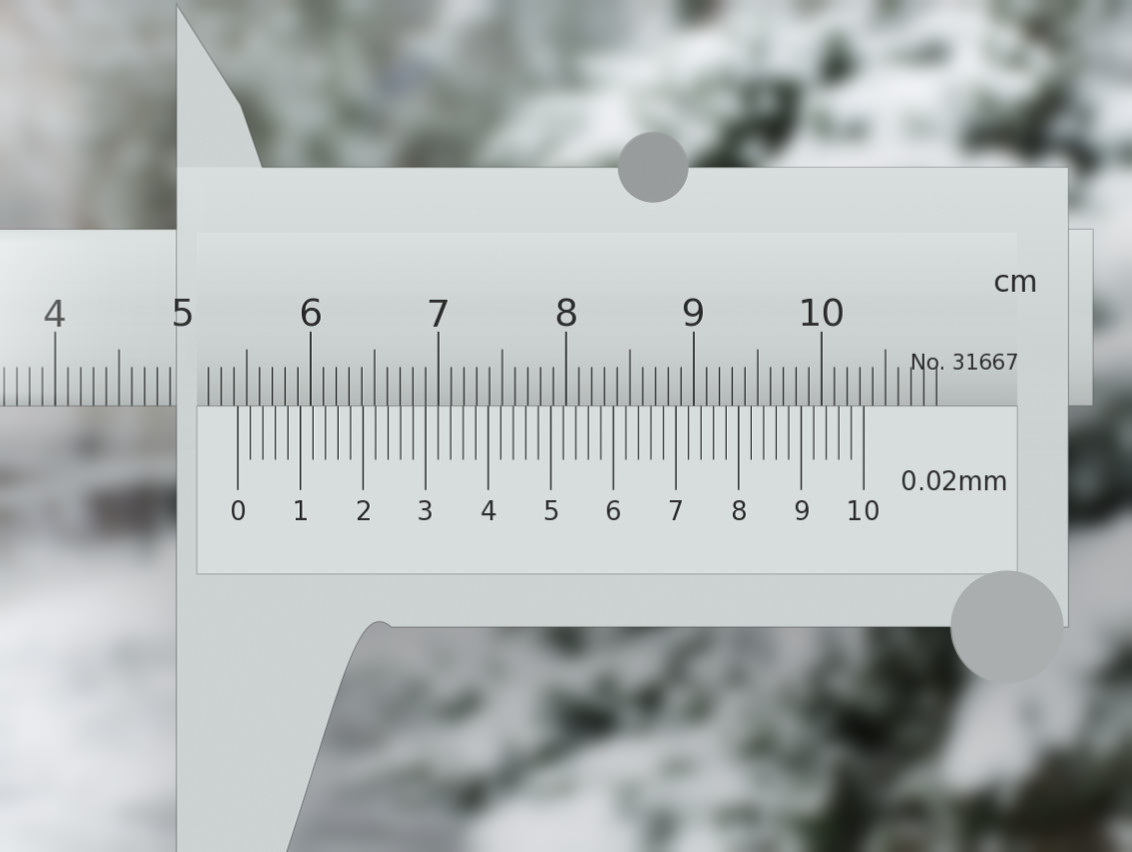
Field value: {"value": 54.3, "unit": "mm"}
